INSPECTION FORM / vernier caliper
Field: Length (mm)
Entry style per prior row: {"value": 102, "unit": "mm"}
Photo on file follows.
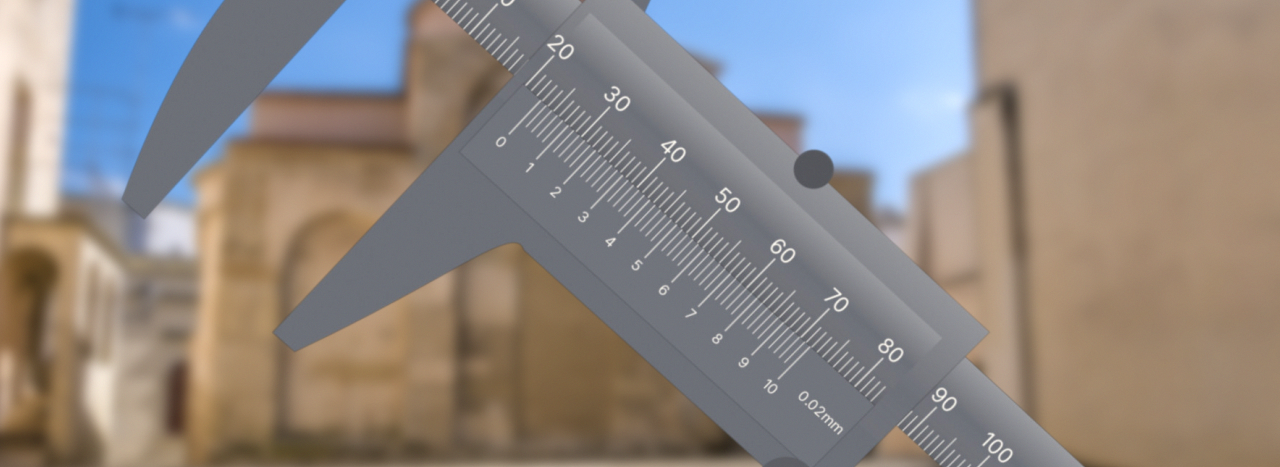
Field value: {"value": 22.8, "unit": "mm"}
